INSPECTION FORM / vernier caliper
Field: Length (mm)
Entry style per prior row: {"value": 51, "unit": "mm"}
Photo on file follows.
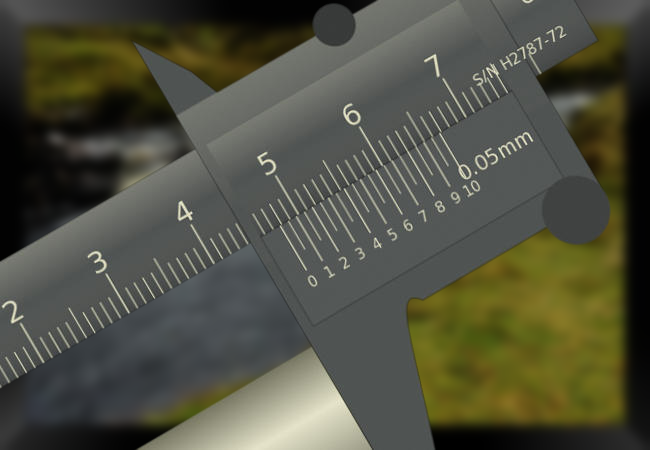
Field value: {"value": 47.8, "unit": "mm"}
